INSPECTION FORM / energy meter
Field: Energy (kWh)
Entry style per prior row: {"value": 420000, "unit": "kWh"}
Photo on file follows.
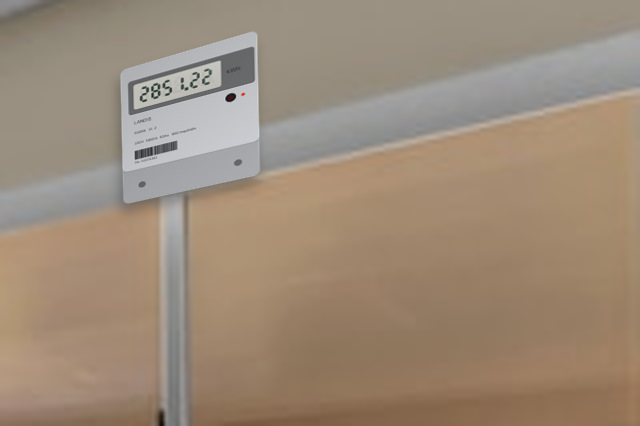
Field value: {"value": 2851.22, "unit": "kWh"}
